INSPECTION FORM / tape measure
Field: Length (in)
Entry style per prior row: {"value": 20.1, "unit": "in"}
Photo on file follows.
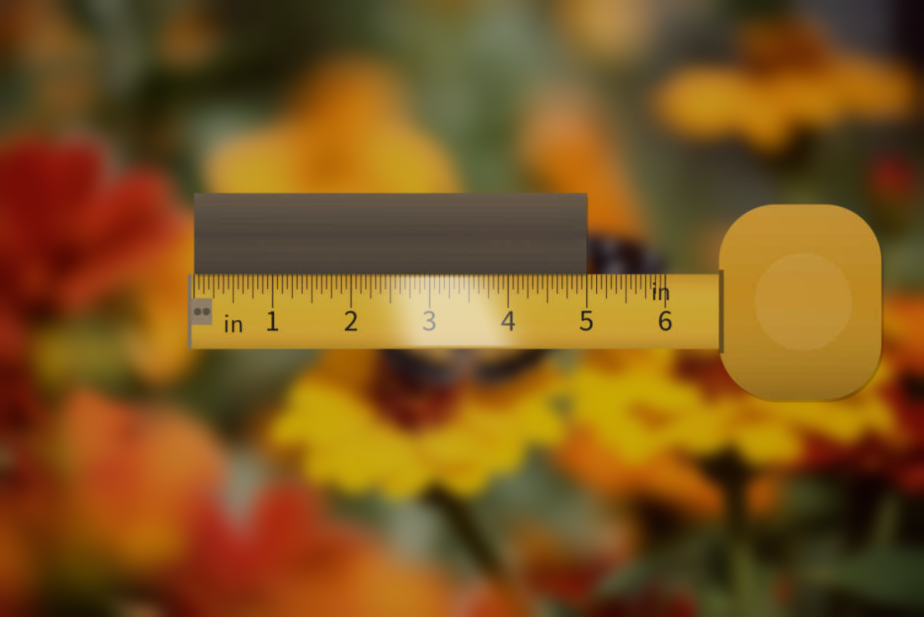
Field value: {"value": 5, "unit": "in"}
